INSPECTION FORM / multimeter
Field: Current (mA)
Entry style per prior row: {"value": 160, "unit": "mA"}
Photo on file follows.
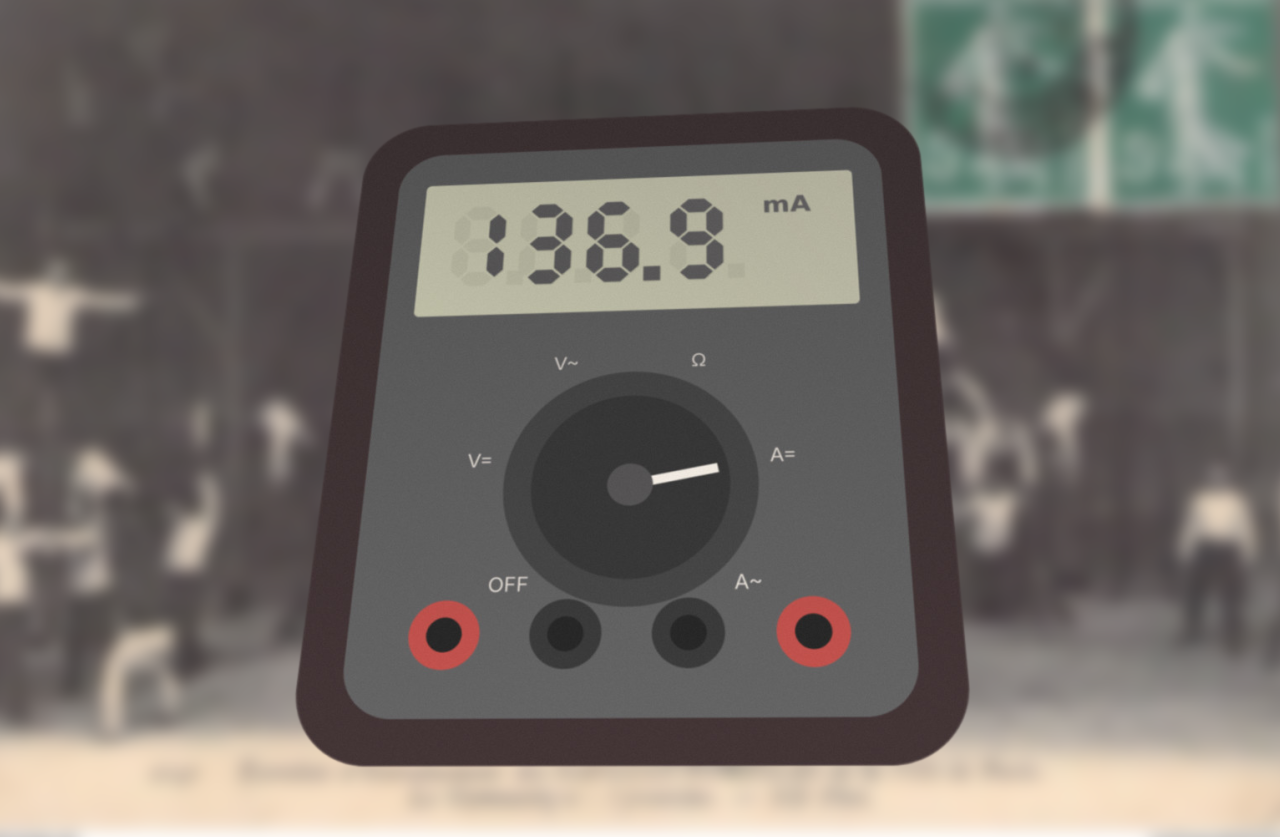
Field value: {"value": 136.9, "unit": "mA"}
